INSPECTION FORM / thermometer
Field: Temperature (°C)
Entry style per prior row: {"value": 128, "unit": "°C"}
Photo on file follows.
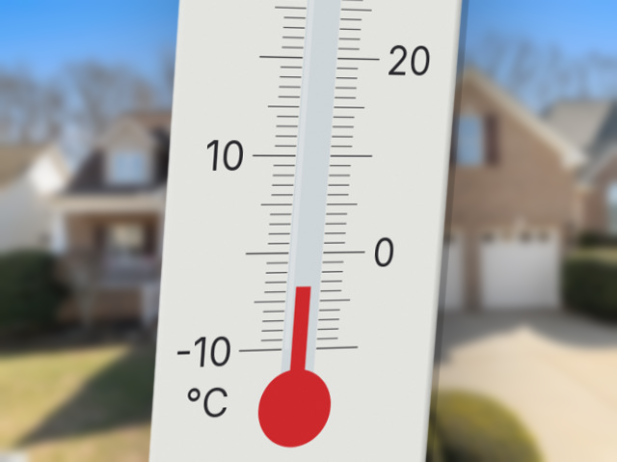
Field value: {"value": -3.5, "unit": "°C"}
